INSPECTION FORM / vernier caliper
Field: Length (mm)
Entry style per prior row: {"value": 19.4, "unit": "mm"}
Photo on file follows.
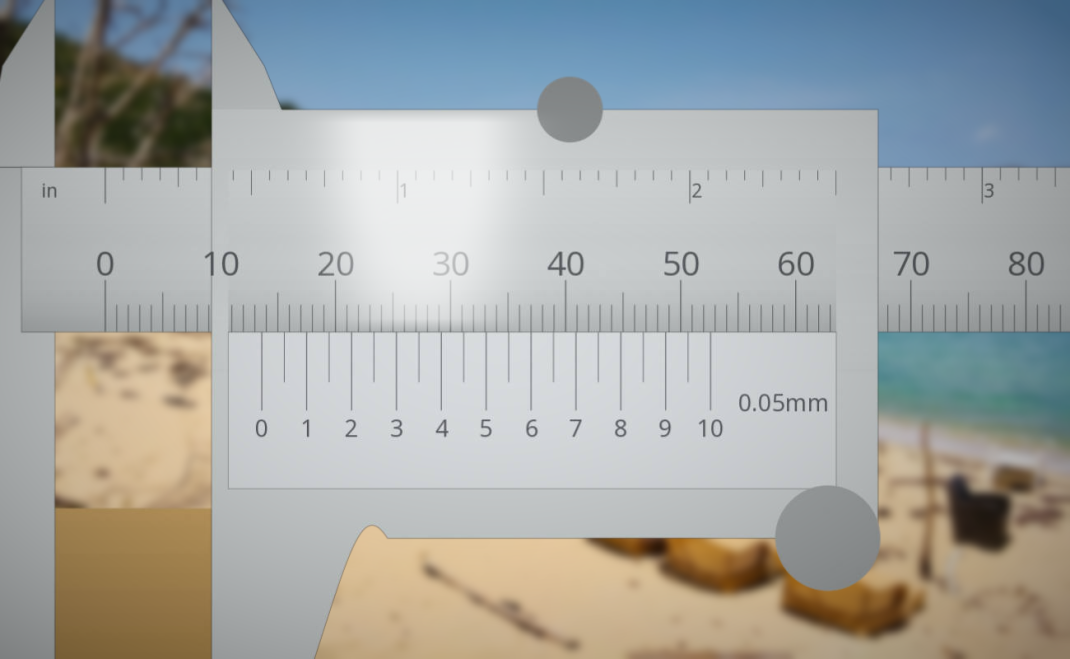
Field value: {"value": 13.6, "unit": "mm"}
